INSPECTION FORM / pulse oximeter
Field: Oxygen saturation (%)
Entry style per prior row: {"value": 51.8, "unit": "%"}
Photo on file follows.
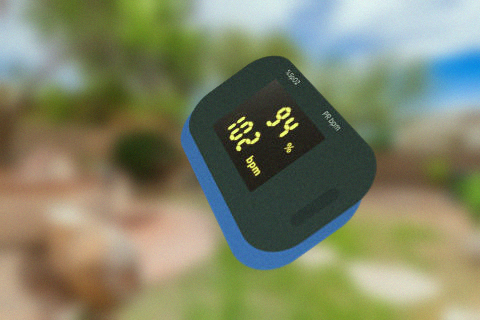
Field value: {"value": 94, "unit": "%"}
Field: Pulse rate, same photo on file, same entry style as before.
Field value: {"value": 102, "unit": "bpm"}
